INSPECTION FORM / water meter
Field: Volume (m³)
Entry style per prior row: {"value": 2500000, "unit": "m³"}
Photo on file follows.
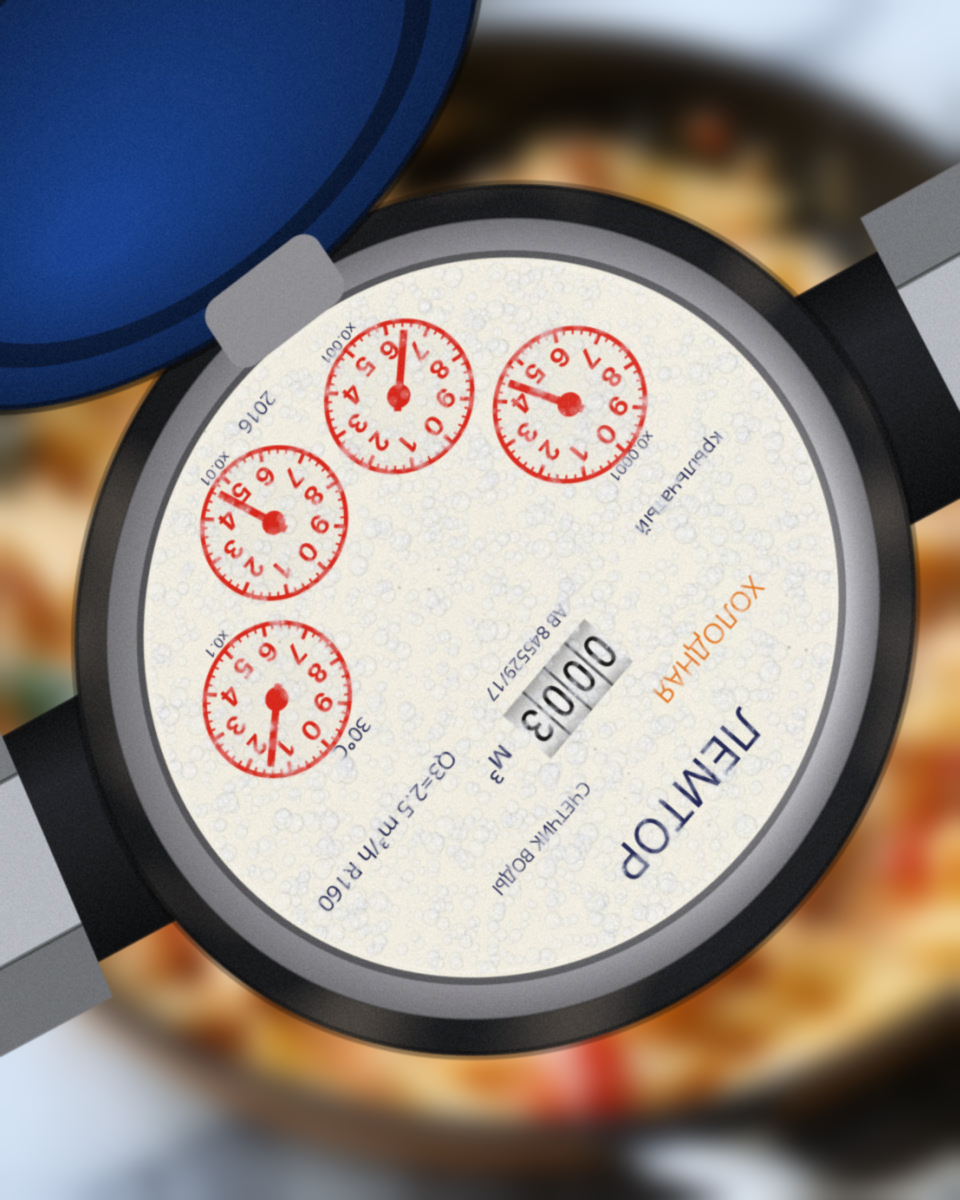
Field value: {"value": 3.1464, "unit": "m³"}
